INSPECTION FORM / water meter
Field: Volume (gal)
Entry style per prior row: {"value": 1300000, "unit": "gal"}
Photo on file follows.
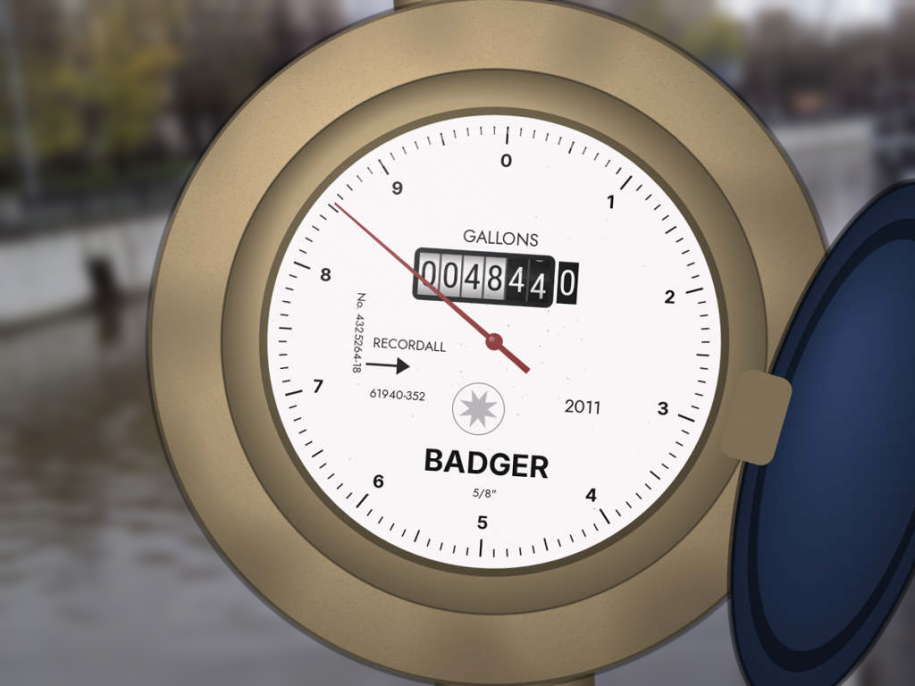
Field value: {"value": 48438.5, "unit": "gal"}
